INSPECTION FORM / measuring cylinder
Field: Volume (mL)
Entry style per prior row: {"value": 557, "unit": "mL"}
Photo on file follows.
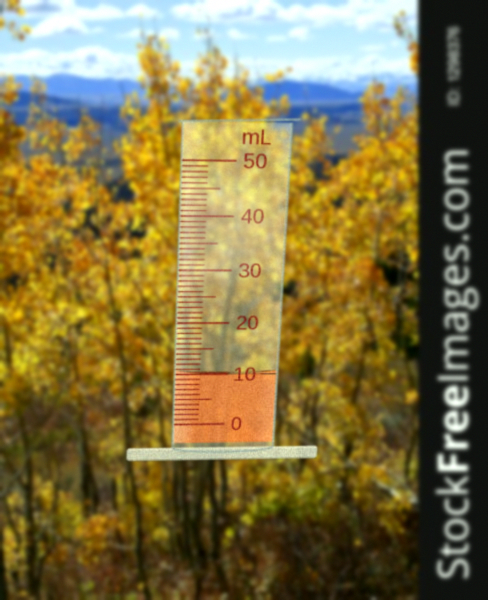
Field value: {"value": 10, "unit": "mL"}
